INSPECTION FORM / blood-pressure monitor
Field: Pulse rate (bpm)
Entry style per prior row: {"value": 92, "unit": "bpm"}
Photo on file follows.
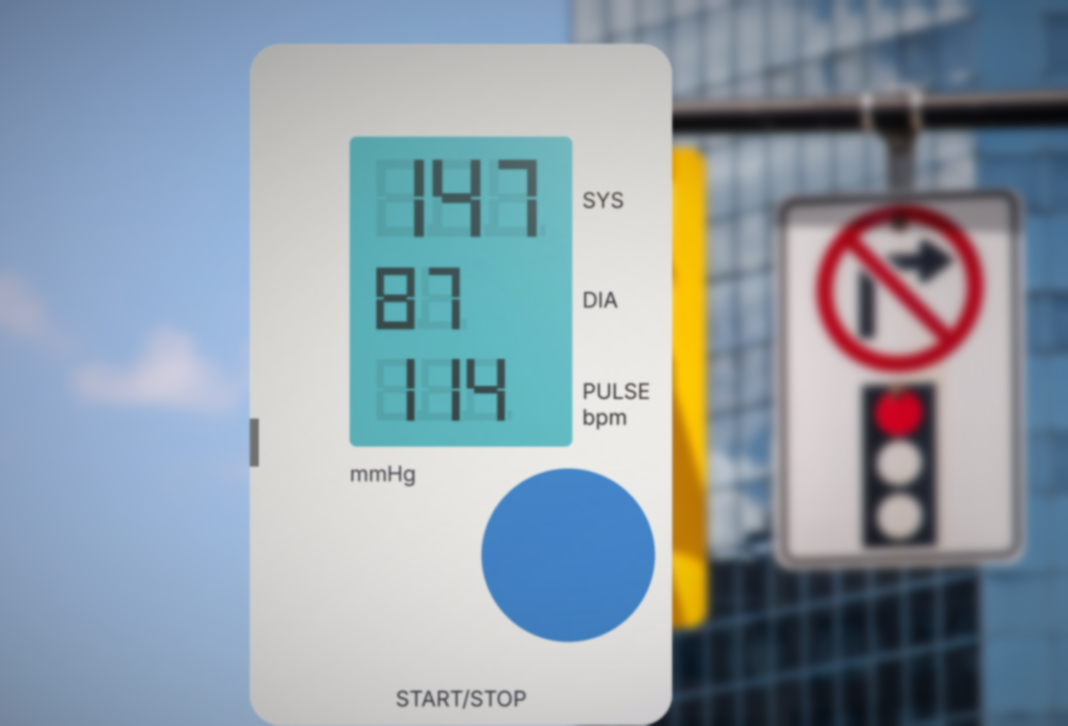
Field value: {"value": 114, "unit": "bpm"}
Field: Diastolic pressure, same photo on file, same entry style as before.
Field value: {"value": 87, "unit": "mmHg"}
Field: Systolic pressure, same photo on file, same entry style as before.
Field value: {"value": 147, "unit": "mmHg"}
